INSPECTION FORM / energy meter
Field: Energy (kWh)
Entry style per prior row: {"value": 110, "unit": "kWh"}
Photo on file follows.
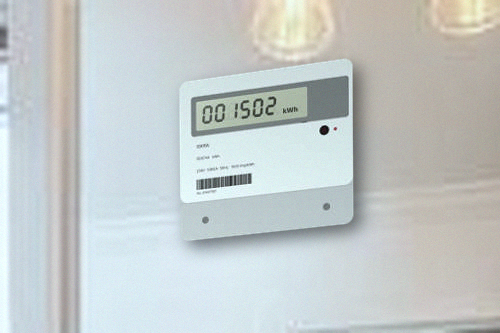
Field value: {"value": 1502, "unit": "kWh"}
